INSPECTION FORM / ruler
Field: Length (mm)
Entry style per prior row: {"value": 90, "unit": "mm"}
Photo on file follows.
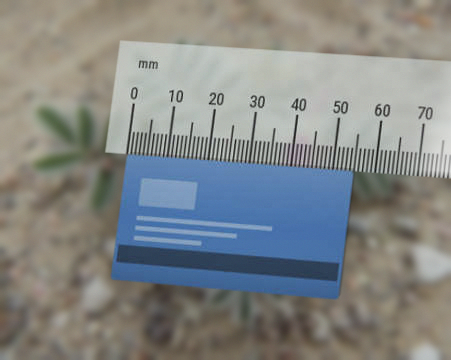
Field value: {"value": 55, "unit": "mm"}
